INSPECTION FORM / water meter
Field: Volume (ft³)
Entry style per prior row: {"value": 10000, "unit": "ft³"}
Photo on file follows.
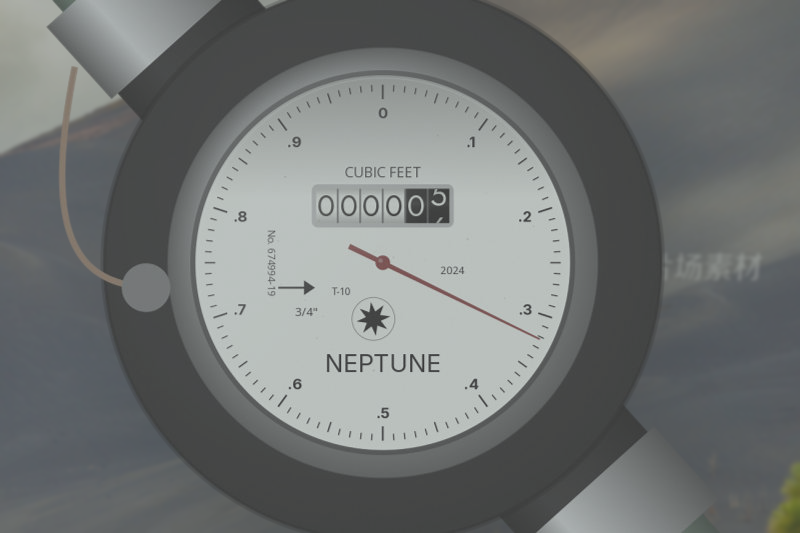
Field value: {"value": 5.32, "unit": "ft³"}
